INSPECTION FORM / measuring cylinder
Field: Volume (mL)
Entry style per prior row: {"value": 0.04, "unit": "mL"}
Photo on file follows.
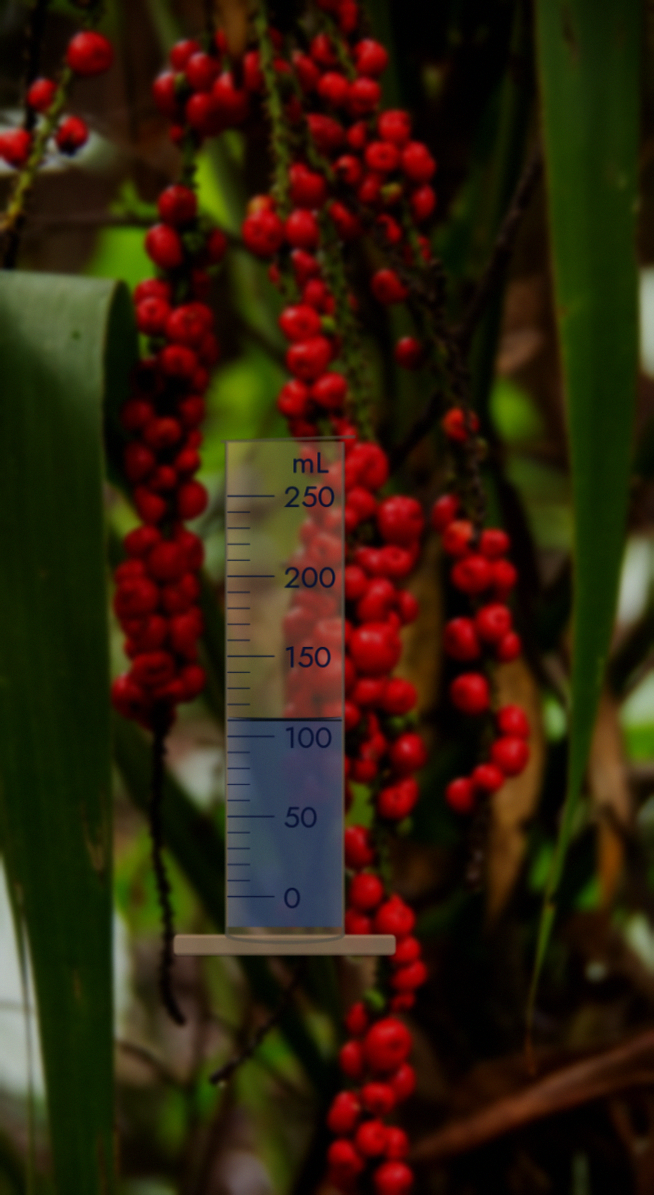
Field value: {"value": 110, "unit": "mL"}
